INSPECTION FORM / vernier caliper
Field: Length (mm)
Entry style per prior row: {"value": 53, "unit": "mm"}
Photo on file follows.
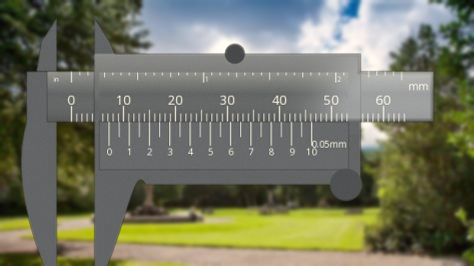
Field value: {"value": 7.2, "unit": "mm"}
